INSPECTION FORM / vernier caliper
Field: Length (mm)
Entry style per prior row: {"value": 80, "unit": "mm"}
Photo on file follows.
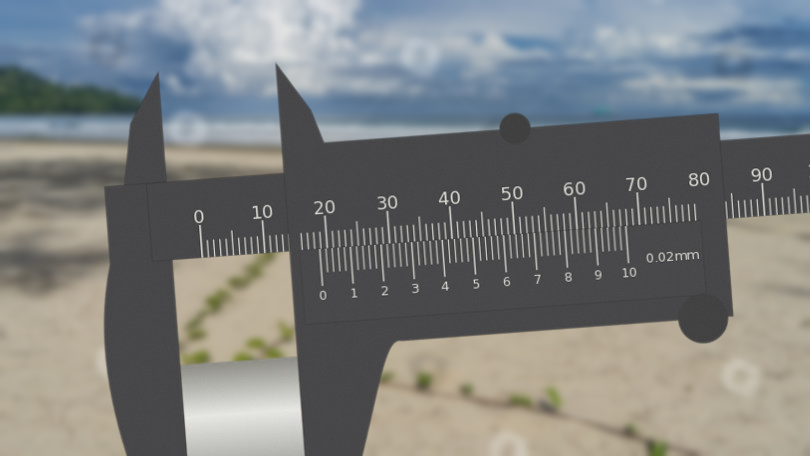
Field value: {"value": 18.8, "unit": "mm"}
